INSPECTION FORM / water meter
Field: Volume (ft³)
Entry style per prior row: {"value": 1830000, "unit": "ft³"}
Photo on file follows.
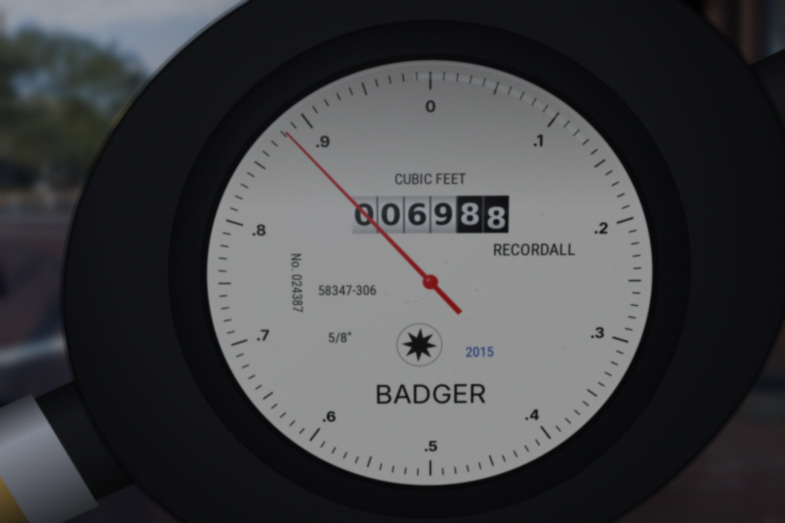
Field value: {"value": 6987.88, "unit": "ft³"}
